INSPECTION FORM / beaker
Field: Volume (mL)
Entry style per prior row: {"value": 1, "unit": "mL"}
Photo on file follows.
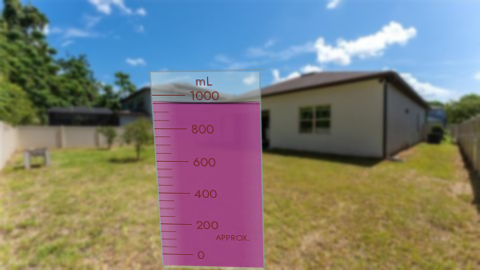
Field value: {"value": 950, "unit": "mL"}
